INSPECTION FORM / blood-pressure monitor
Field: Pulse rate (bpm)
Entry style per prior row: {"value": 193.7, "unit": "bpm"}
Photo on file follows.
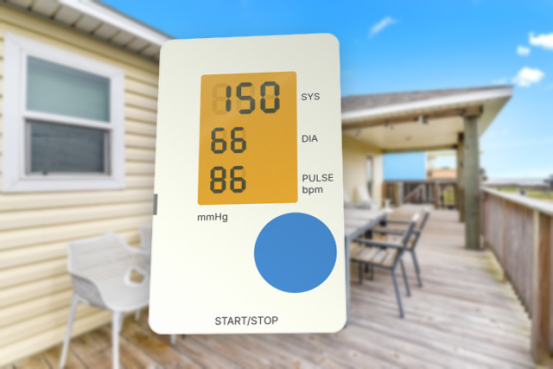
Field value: {"value": 86, "unit": "bpm"}
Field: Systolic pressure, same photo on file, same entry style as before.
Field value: {"value": 150, "unit": "mmHg"}
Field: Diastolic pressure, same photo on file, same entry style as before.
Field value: {"value": 66, "unit": "mmHg"}
